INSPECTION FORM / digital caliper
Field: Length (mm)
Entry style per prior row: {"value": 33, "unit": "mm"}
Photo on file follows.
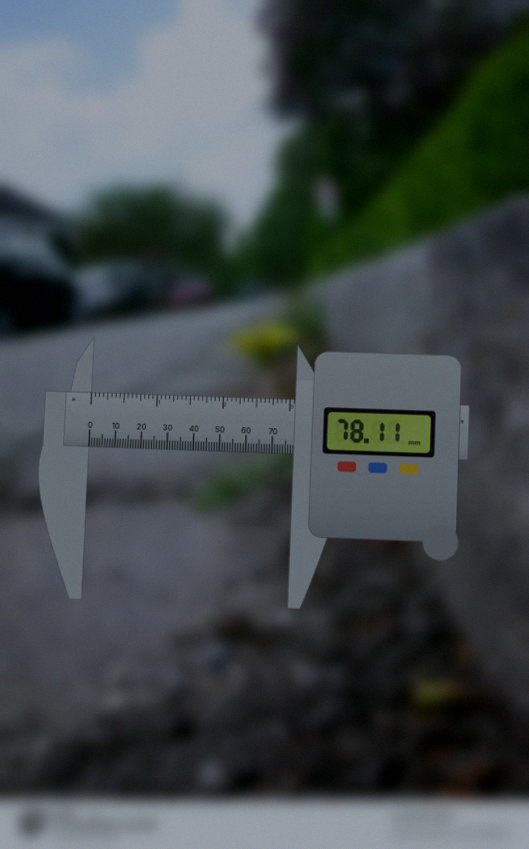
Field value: {"value": 78.11, "unit": "mm"}
